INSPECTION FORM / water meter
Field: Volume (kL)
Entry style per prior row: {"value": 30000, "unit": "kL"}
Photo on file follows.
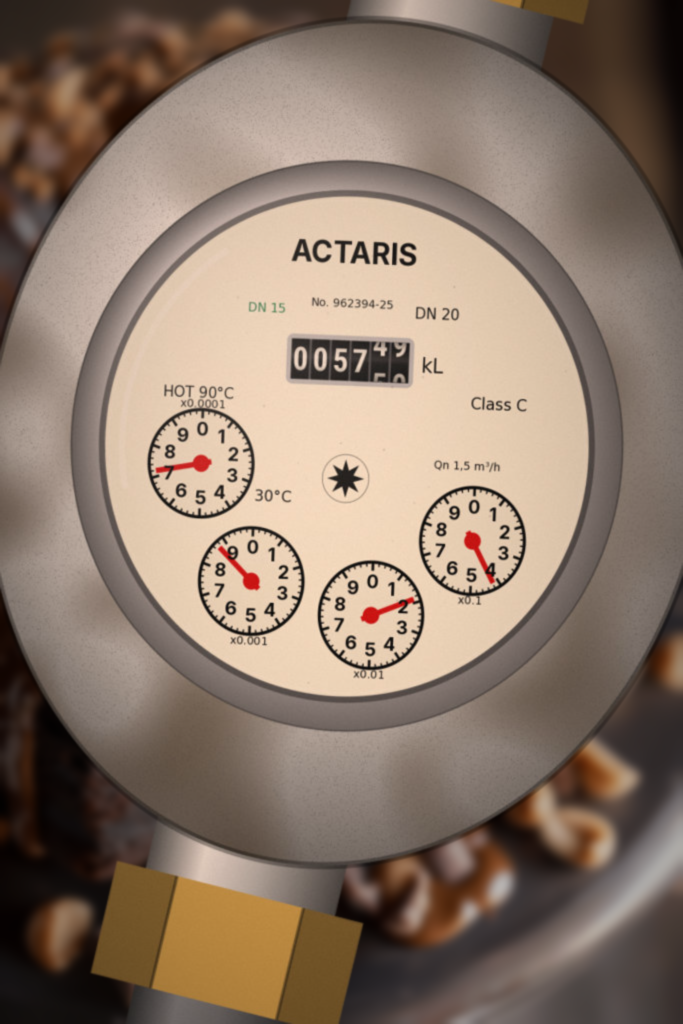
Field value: {"value": 5749.4187, "unit": "kL"}
